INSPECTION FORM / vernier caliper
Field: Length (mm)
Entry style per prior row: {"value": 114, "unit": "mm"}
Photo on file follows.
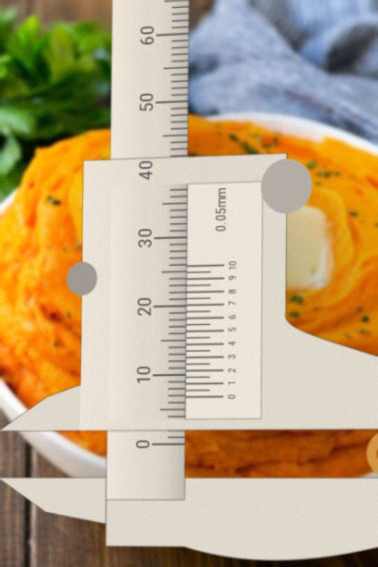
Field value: {"value": 6.8, "unit": "mm"}
